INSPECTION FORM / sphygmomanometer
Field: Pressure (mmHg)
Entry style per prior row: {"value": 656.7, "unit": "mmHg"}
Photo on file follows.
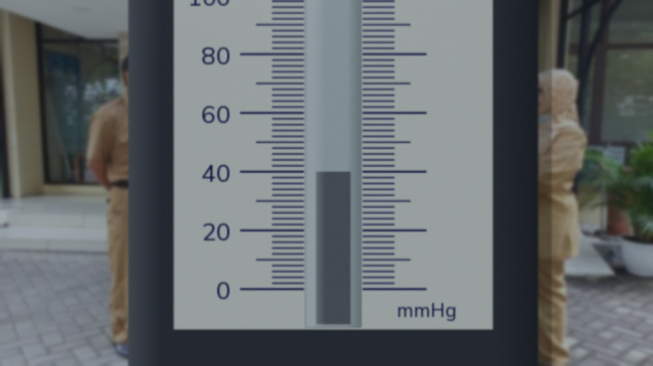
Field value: {"value": 40, "unit": "mmHg"}
